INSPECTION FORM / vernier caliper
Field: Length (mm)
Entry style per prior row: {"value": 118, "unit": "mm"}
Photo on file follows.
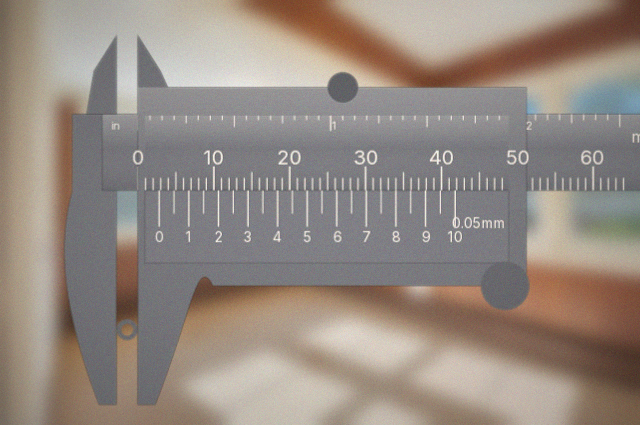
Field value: {"value": 2.8, "unit": "mm"}
